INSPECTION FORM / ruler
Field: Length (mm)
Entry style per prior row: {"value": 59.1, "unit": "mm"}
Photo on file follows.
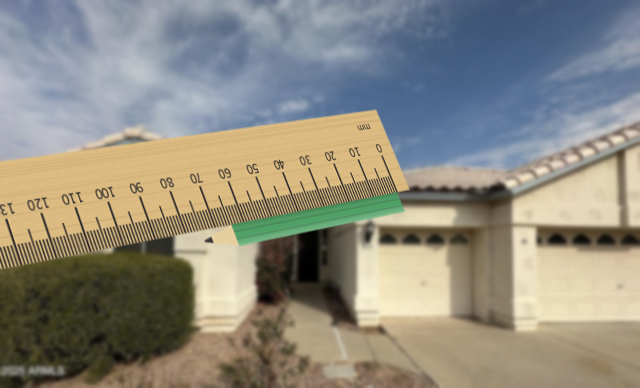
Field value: {"value": 75, "unit": "mm"}
